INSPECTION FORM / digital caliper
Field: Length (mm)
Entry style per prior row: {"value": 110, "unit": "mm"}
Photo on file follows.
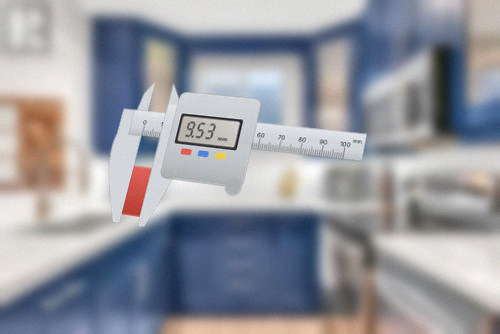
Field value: {"value": 9.53, "unit": "mm"}
